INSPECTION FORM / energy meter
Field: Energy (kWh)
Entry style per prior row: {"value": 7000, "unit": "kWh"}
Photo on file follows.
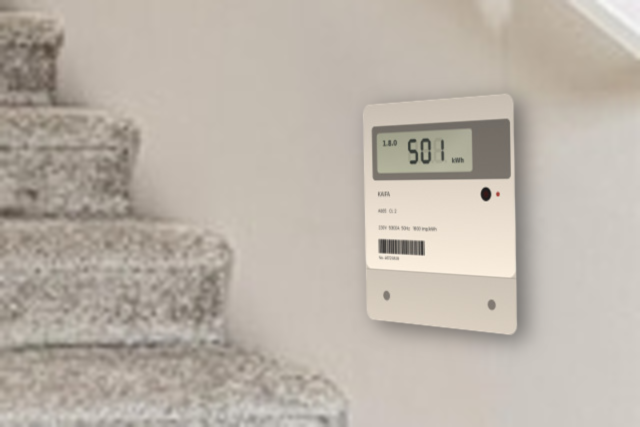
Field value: {"value": 501, "unit": "kWh"}
